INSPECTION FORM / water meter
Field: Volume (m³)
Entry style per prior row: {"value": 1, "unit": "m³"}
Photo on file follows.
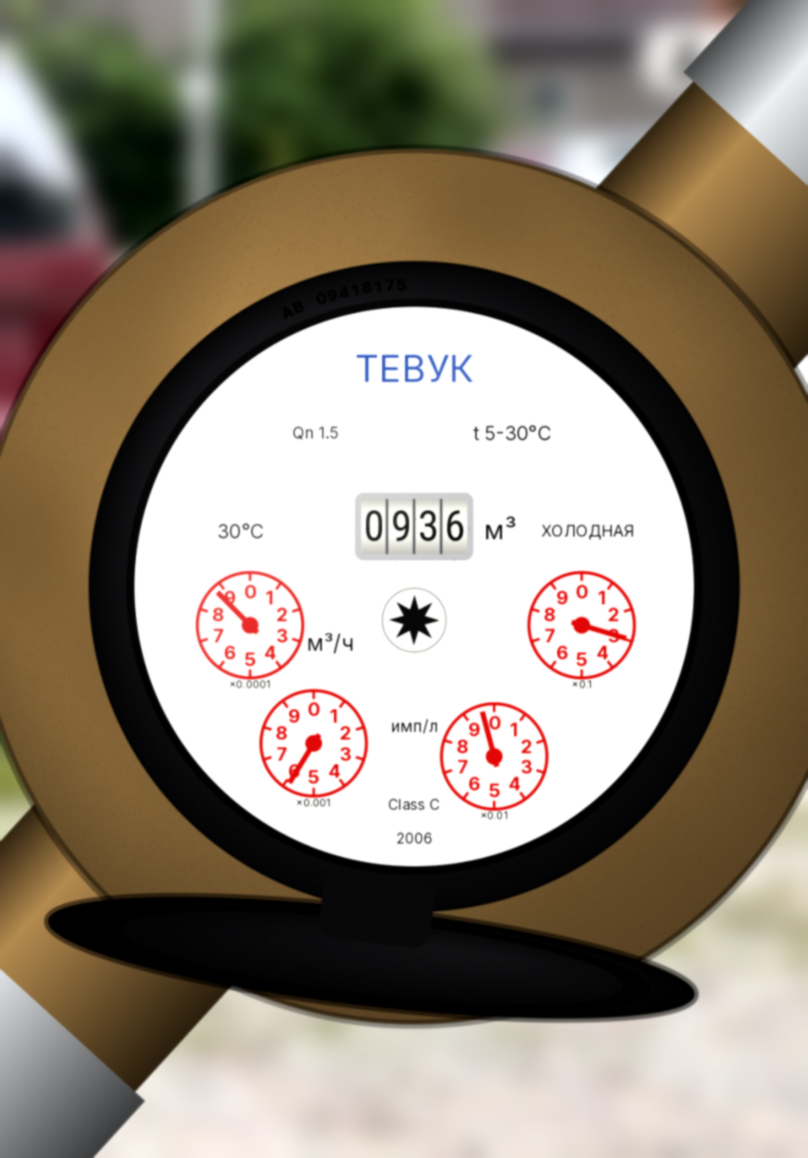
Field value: {"value": 936.2958, "unit": "m³"}
